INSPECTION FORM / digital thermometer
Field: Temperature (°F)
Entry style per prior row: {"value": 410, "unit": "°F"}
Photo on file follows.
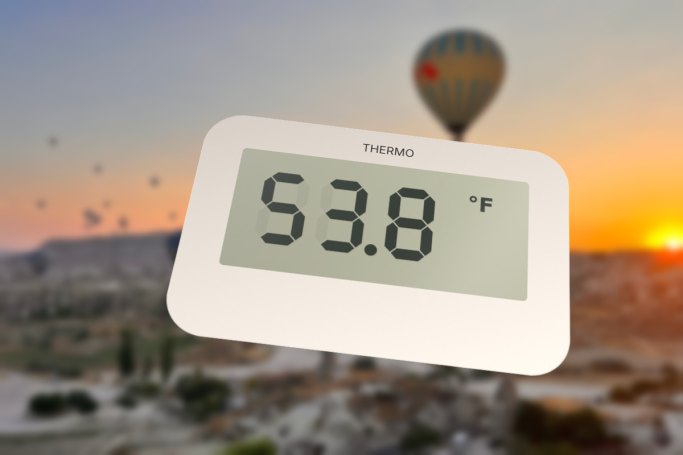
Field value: {"value": 53.8, "unit": "°F"}
